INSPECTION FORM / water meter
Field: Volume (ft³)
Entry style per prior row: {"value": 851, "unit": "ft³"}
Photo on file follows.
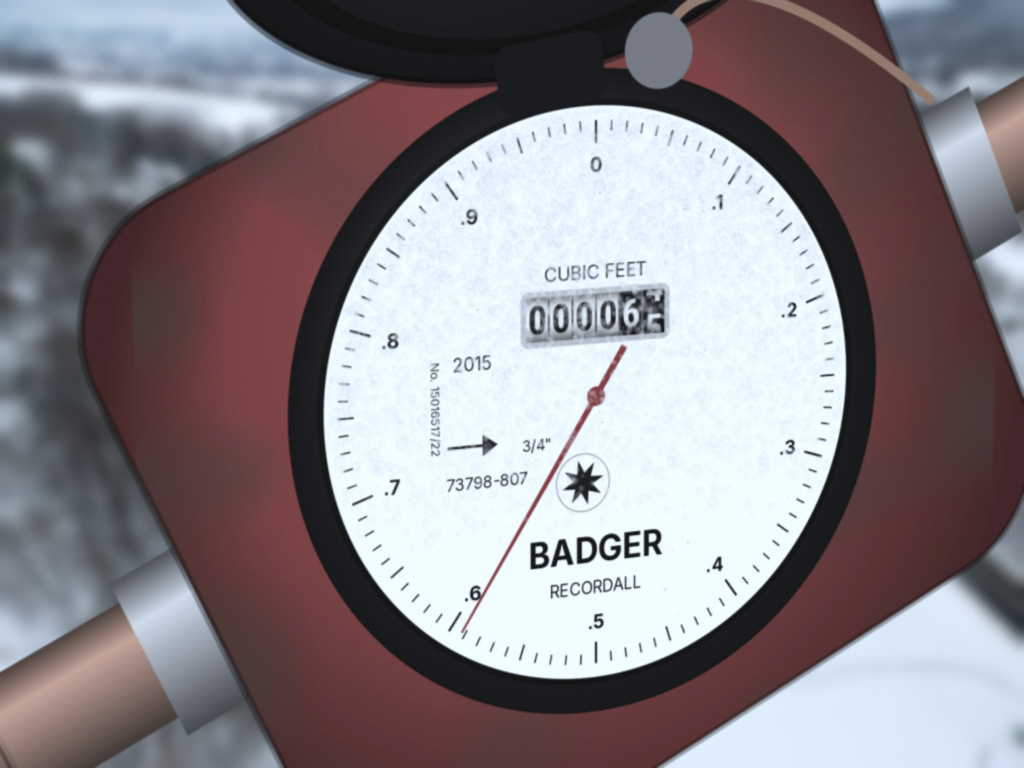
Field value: {"value": 64.59, "unit": "ft³"}
